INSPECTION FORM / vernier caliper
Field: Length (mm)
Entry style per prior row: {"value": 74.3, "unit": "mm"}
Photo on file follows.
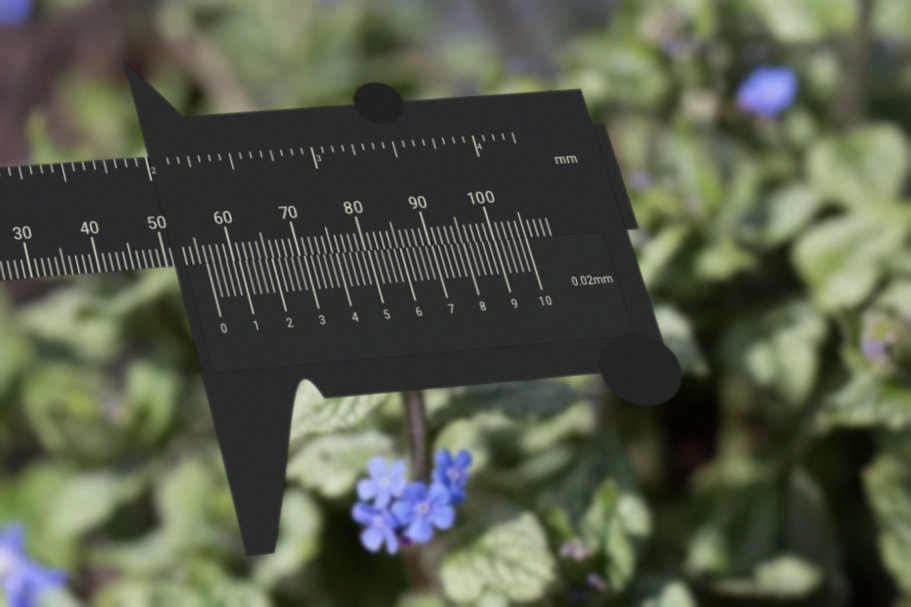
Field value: {"value": 56.0, "unit": "mm"}
